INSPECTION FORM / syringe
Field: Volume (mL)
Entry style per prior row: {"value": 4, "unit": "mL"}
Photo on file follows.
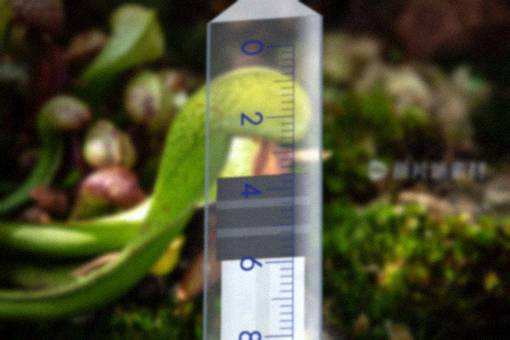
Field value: {"value": 3.6, "unit": "mL"}
